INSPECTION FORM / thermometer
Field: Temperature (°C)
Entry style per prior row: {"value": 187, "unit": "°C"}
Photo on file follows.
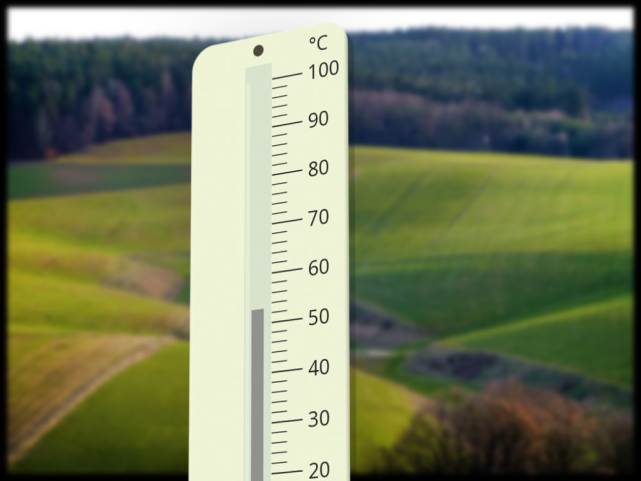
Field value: {"value": 53, "unit": "°C"}
